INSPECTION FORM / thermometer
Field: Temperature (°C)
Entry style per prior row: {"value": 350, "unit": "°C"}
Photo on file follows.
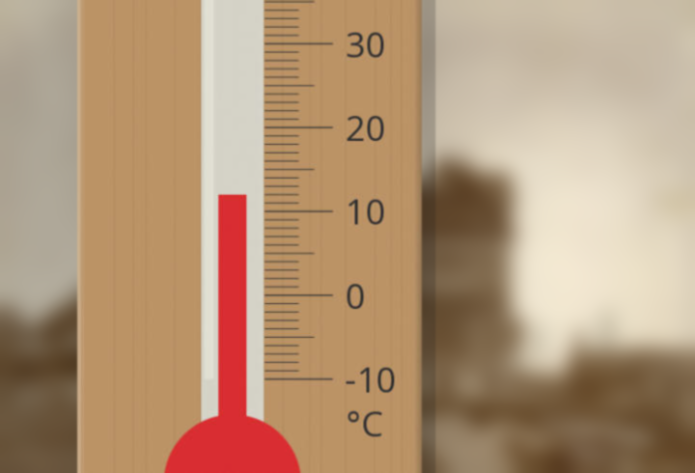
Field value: {"value": 12, "unit": "°C"}
